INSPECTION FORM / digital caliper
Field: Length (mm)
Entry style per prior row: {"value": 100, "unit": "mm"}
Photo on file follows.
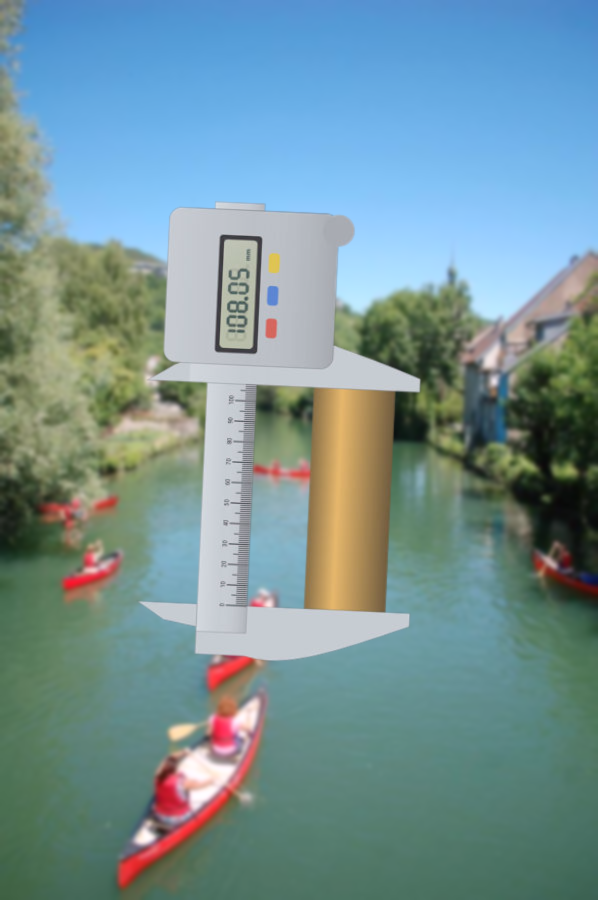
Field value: {"value": 108.05, "unit": "mm"}
